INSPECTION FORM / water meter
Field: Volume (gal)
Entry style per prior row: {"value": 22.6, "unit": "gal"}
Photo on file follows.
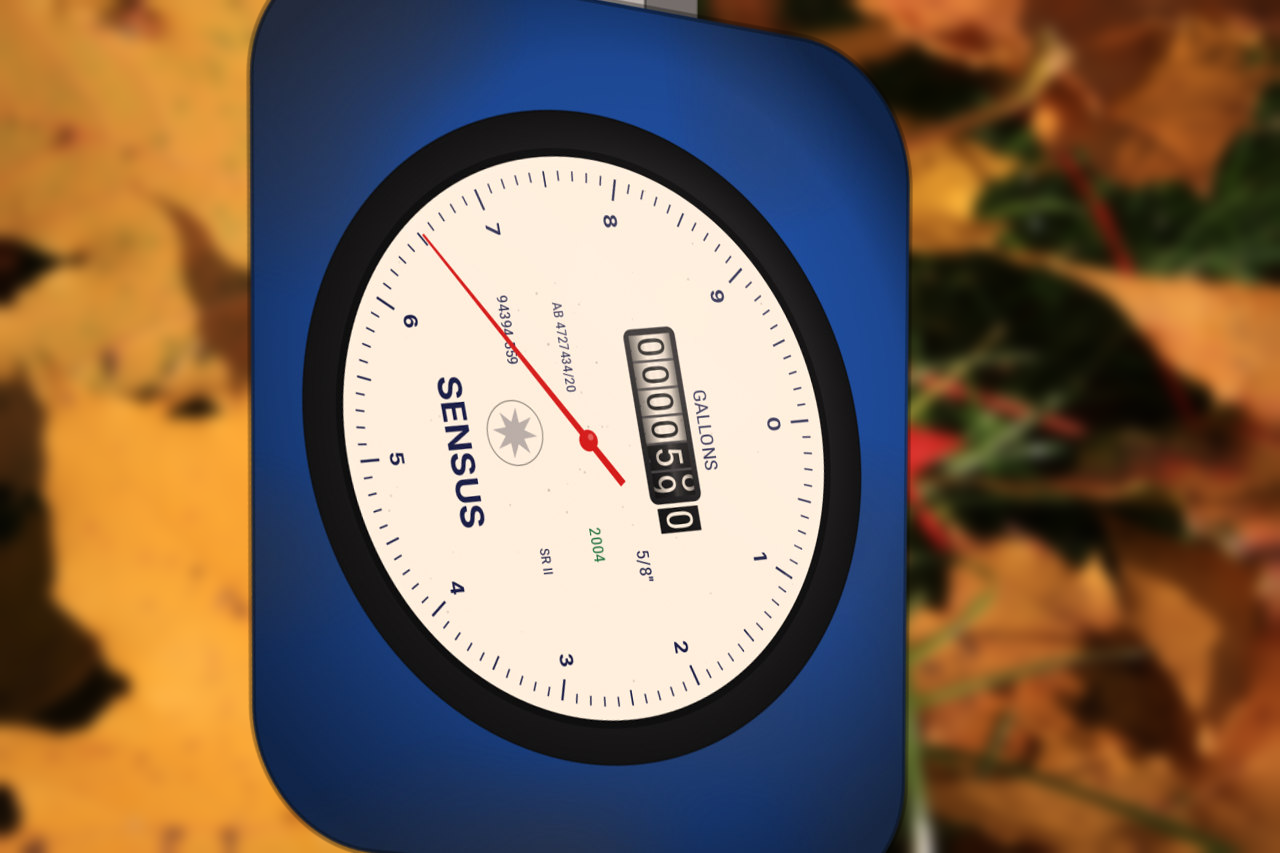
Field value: {"value": 586.5, "unit": "gal"}
